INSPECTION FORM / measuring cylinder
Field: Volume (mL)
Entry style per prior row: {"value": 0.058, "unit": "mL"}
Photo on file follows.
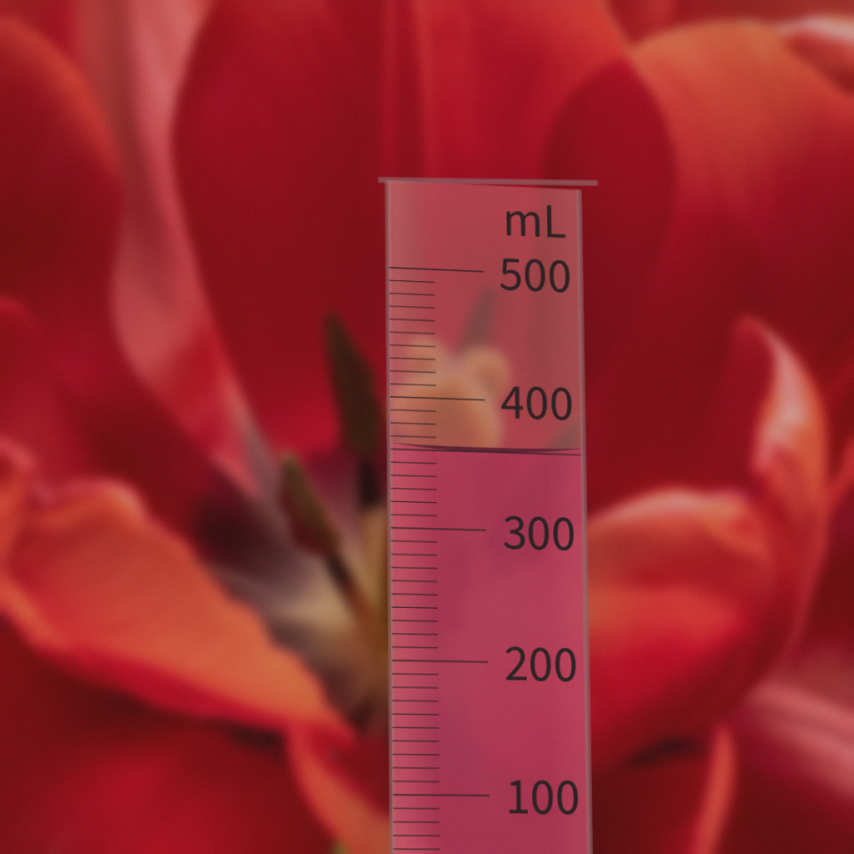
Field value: {"value": 360, "unit": "mL"}
